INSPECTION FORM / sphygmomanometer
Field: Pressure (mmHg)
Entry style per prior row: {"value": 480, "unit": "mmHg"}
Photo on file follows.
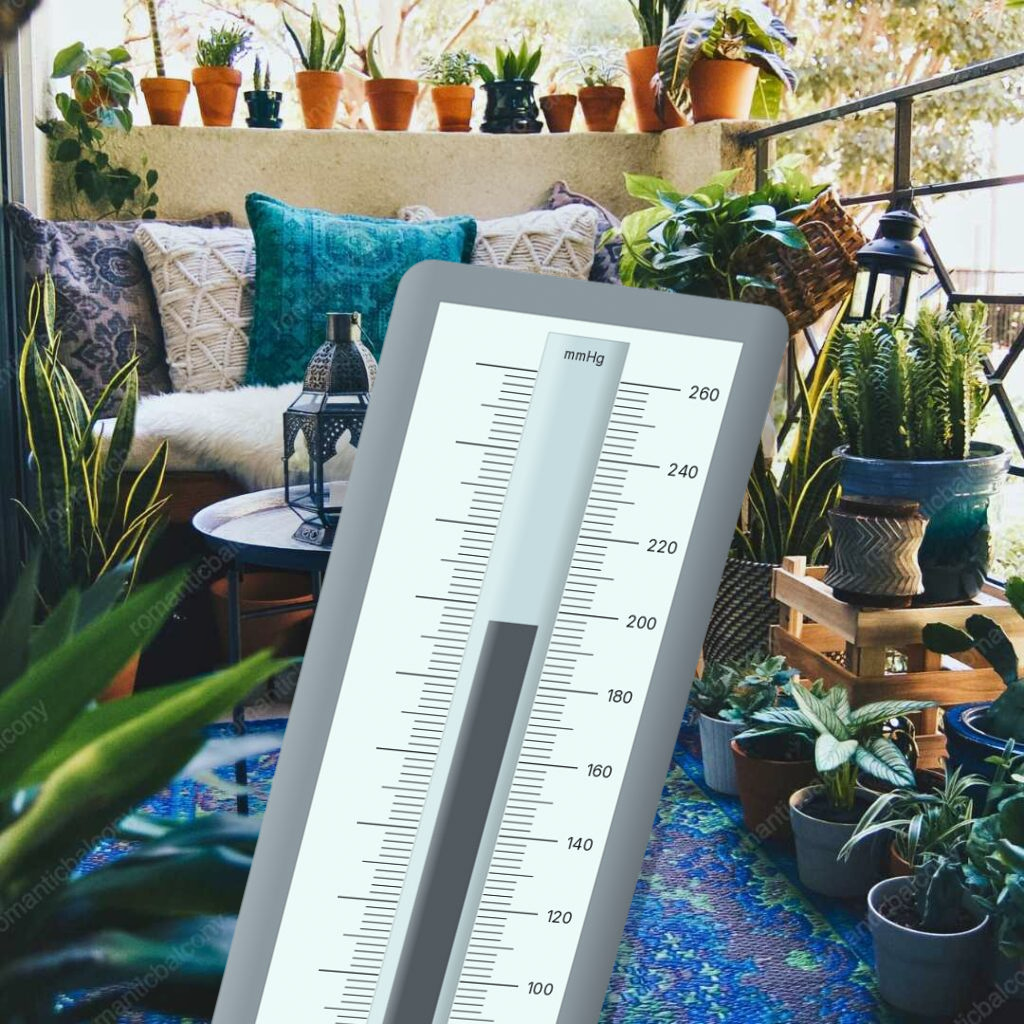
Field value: {"value": 196, "unit": "mmHg"}
